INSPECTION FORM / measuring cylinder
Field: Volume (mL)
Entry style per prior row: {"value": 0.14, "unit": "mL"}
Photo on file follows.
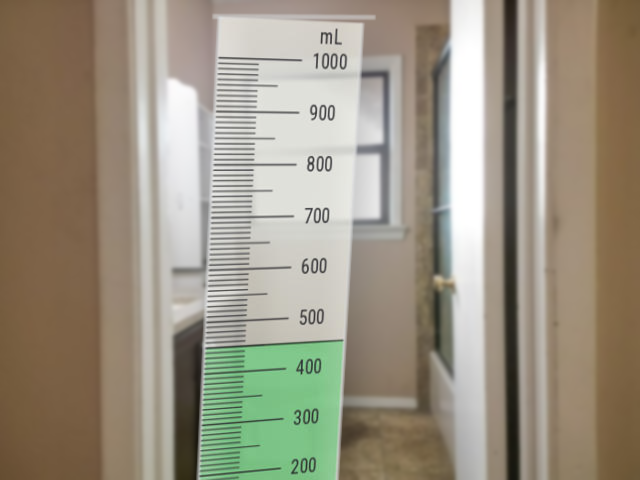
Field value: {"value": 450, "unit": "mL"}
